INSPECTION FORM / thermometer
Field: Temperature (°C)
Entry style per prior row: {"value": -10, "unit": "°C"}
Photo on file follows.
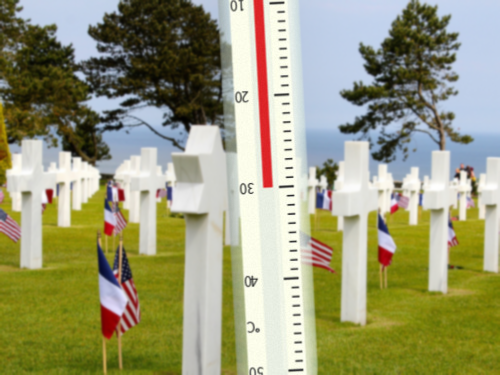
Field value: {"value": 30, "unit": "°C"}
